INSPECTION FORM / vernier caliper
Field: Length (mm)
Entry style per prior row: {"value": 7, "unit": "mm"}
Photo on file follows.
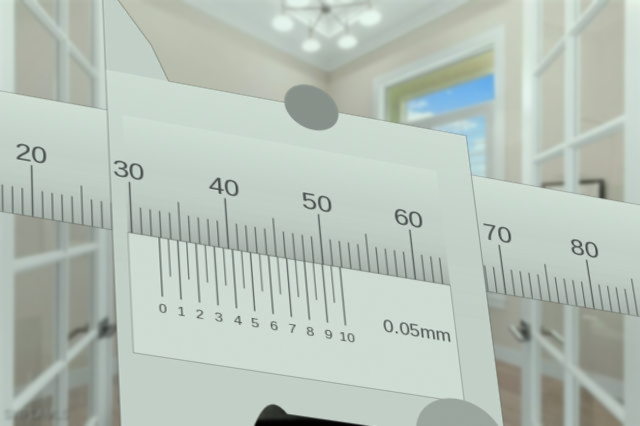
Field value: {"value": 32.8, "unit": "mm"}
